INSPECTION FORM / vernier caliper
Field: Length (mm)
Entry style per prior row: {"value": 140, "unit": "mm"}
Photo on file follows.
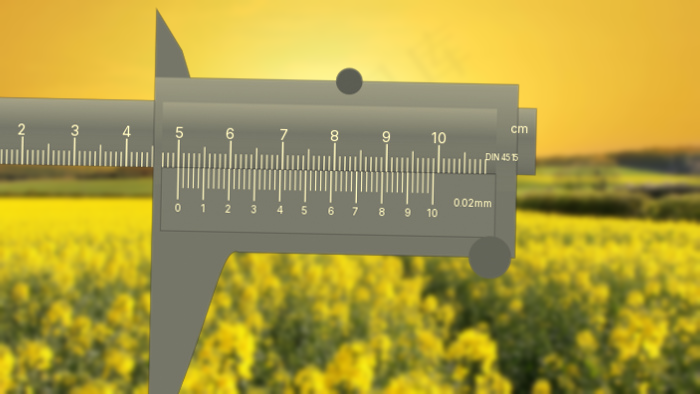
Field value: {"value": 50.0, "unit": "mm"}
